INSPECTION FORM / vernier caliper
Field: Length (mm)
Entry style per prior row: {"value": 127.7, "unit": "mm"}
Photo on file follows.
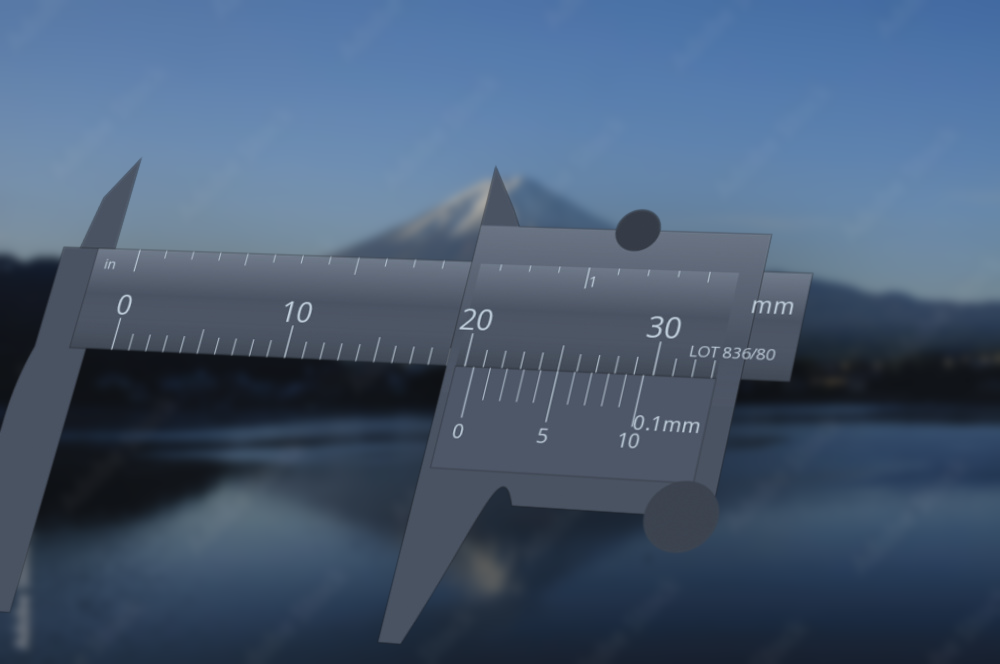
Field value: {"value": 20.5, "unit": "mm"}
